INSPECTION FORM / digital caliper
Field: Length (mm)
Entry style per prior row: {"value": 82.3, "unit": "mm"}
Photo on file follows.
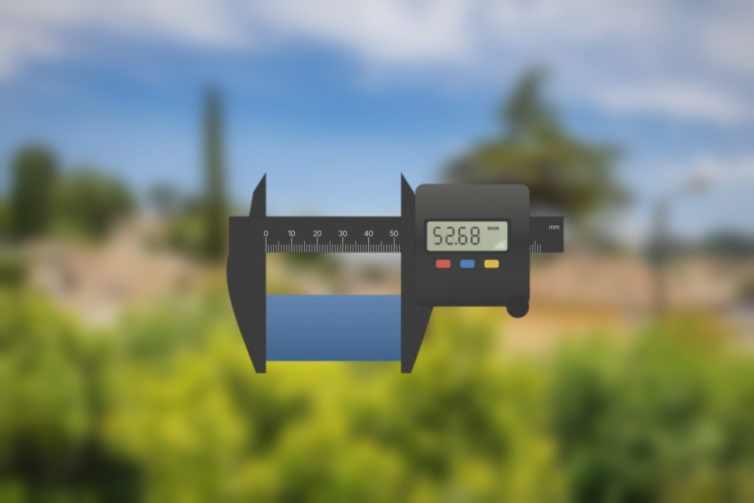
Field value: {"value": 52.68, "unit": "mm"}
